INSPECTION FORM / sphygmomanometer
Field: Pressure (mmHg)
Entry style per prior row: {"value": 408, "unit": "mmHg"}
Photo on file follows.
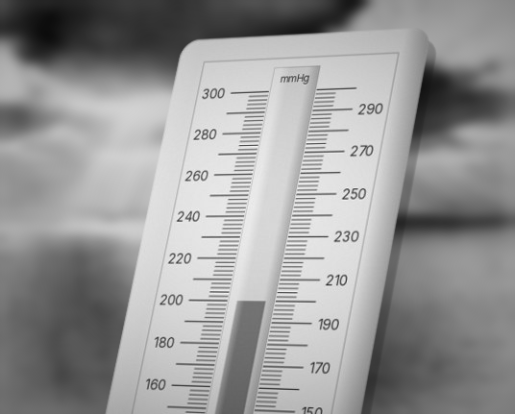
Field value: {"value": 200, "unit": "mmHg"}
